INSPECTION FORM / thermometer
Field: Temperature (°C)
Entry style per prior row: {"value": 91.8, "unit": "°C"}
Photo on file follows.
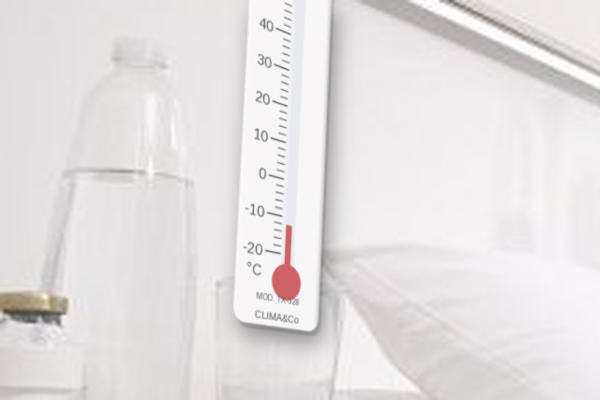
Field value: {"value": -12, "unit": "°C"}
